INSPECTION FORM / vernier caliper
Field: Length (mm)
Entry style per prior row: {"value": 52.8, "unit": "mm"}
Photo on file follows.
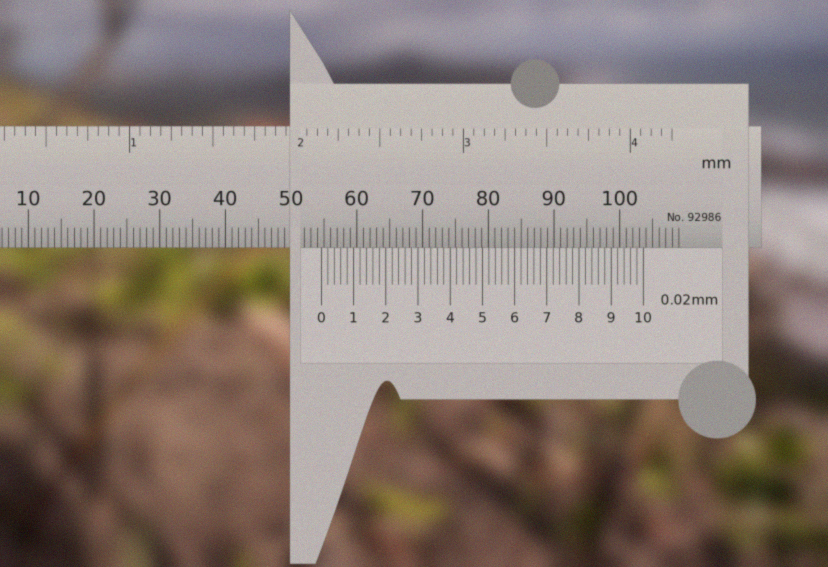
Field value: {"value": 54.6, "unit": "mm"}
